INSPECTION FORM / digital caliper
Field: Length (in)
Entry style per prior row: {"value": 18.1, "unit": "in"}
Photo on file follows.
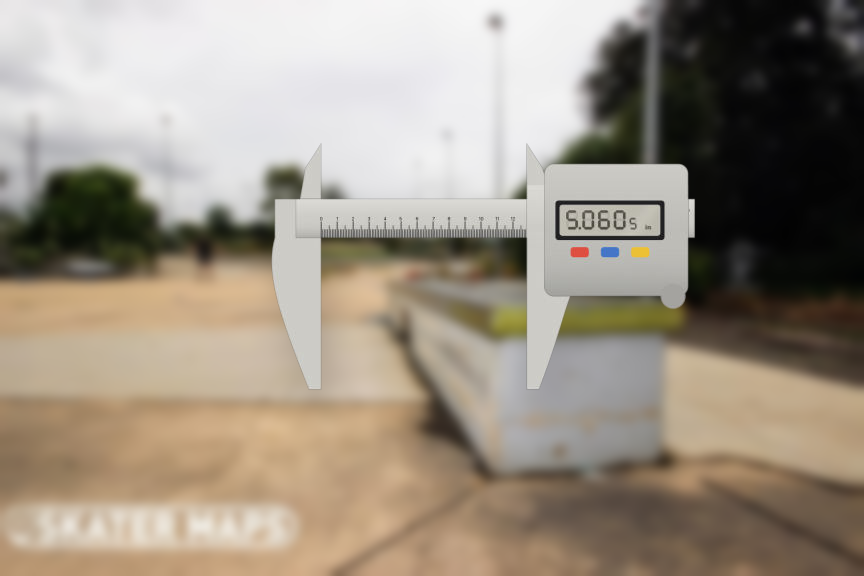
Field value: {"value": 5.0605, "unit": "in"}
